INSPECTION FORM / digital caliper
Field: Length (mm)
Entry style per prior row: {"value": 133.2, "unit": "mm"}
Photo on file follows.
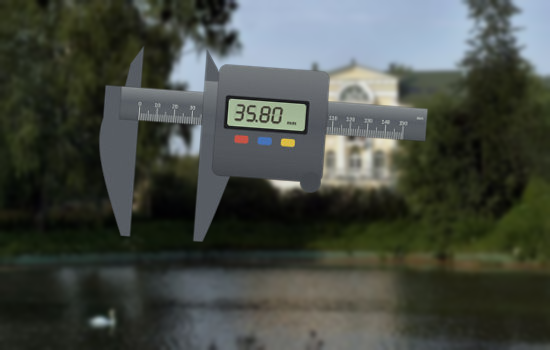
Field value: {"value": 35.80, "unit": "mm"}
